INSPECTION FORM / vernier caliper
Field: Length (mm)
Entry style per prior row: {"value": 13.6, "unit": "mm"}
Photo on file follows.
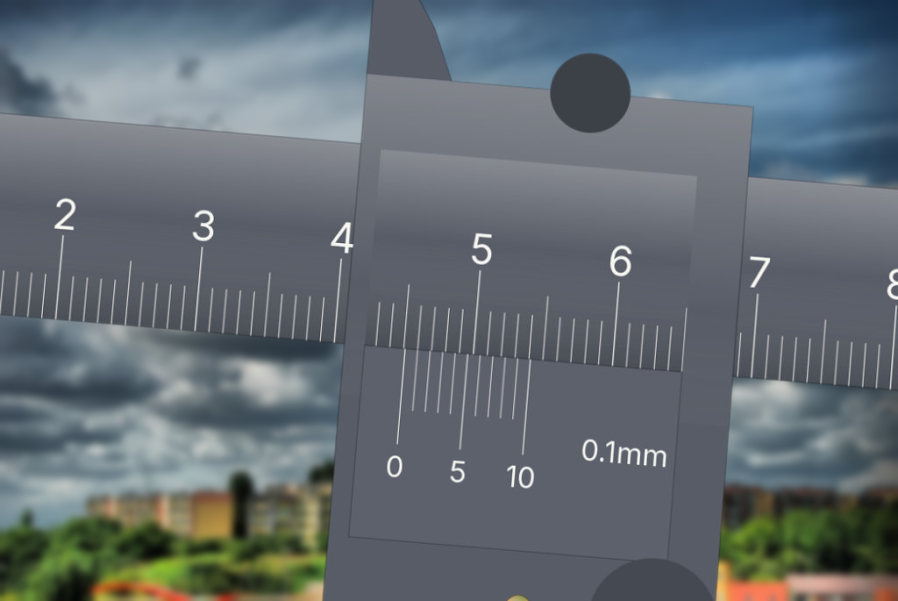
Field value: {"value": 45.1, "unit": "mm"}
